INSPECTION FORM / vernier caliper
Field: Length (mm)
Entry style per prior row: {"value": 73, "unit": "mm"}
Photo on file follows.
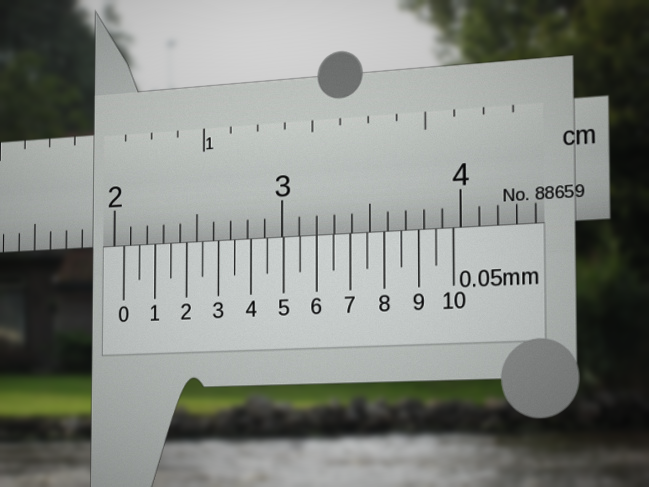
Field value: {"value": 20.6, "unit": "mm"}
